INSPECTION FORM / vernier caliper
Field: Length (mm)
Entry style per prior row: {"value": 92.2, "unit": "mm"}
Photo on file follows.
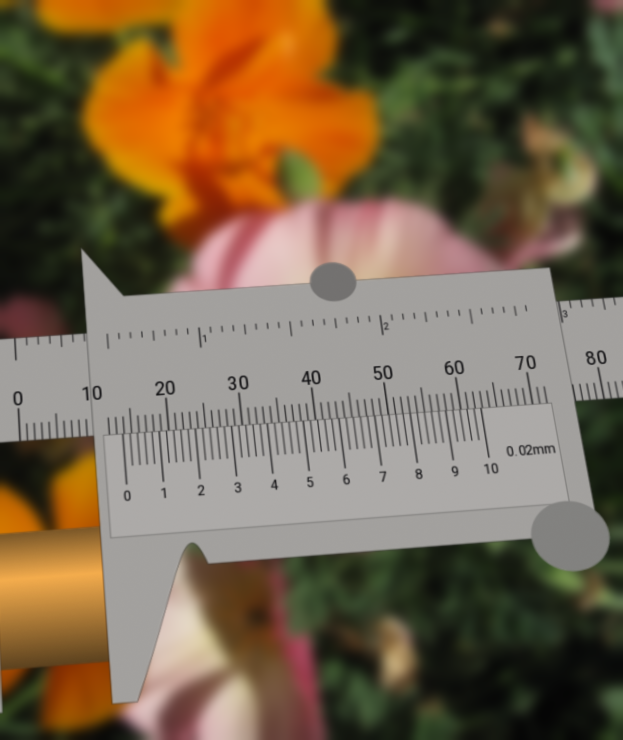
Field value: {"value": 13.8, "unit": "mm"}
